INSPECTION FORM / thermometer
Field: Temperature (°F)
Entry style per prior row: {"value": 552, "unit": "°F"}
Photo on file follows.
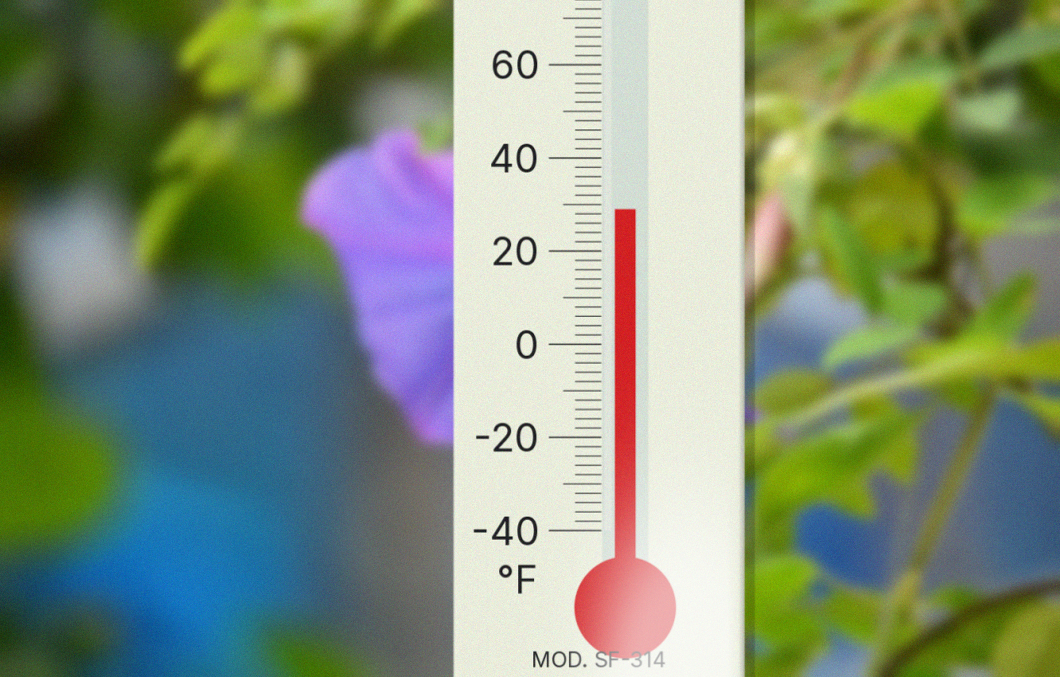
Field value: {"value": 29, "unit": "°F"}
